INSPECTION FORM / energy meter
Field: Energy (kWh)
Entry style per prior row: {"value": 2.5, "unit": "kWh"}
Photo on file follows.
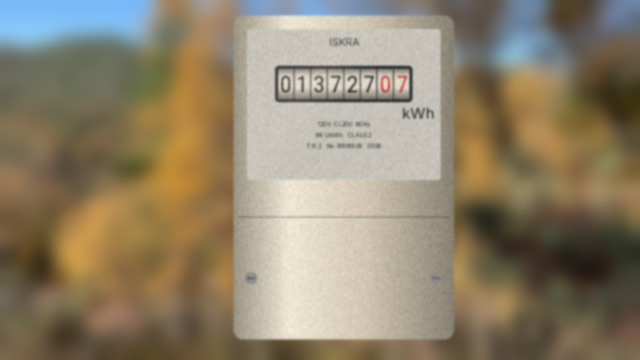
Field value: {"value": 13727.07, "unit": "kWh"}
